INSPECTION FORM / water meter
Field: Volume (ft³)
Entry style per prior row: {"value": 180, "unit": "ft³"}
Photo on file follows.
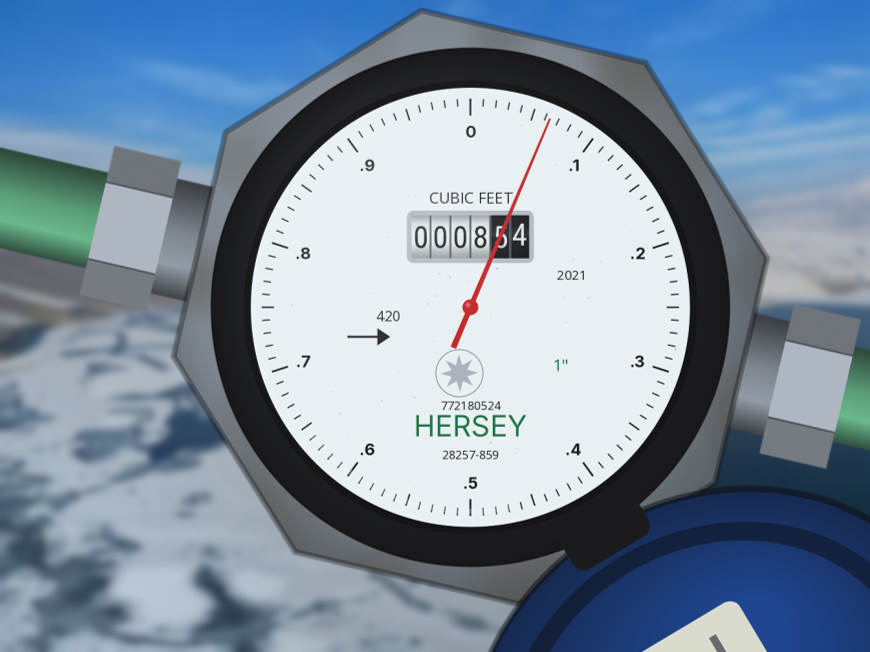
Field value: {"value": 854.06, "unit": "ft³"}
